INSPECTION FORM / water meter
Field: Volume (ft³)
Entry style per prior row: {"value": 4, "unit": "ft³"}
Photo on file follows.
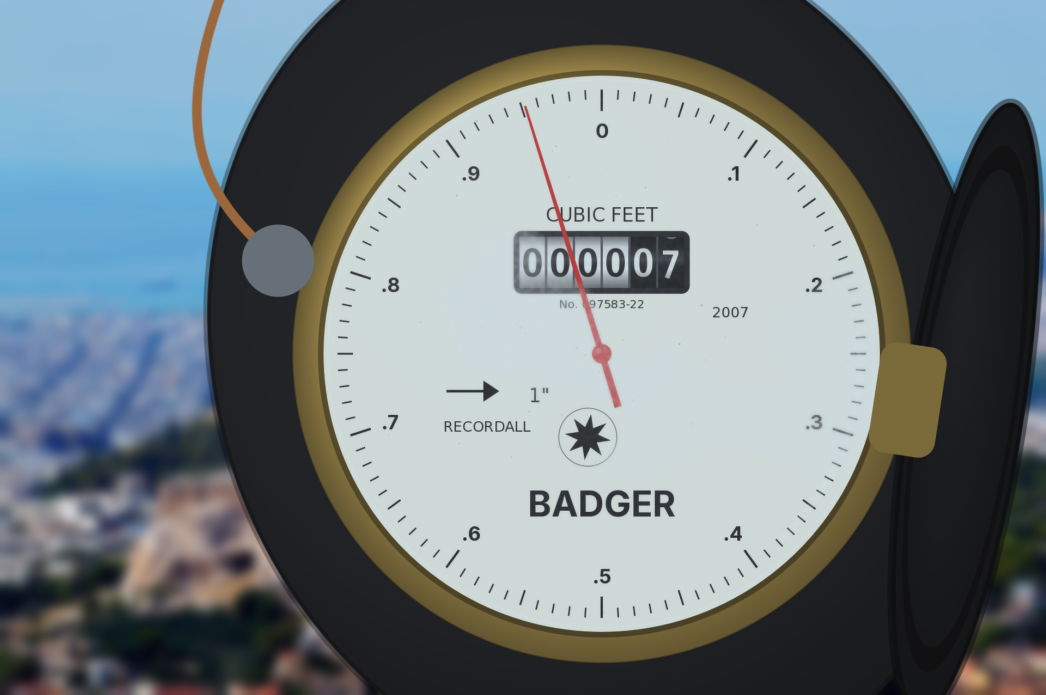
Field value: {"value": 6.95, "unit": "ft³"}
